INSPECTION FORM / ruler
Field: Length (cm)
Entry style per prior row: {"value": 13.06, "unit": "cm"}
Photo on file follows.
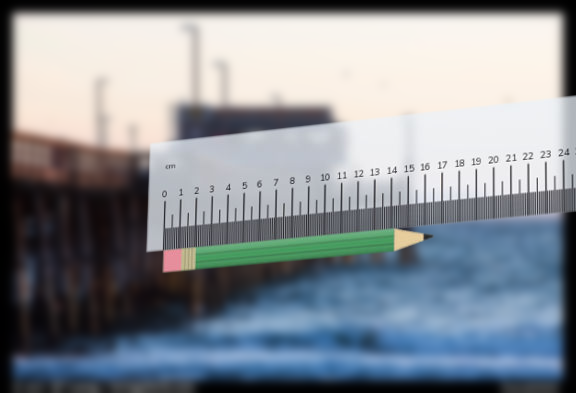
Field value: {"value": 16.5, "unit": "cm"}
